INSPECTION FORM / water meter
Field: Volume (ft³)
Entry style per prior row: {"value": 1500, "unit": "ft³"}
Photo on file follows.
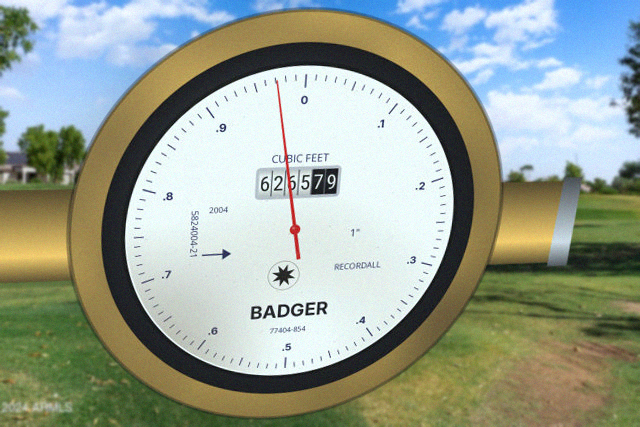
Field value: {"value": 626578.97, "unit": "ft³"}
